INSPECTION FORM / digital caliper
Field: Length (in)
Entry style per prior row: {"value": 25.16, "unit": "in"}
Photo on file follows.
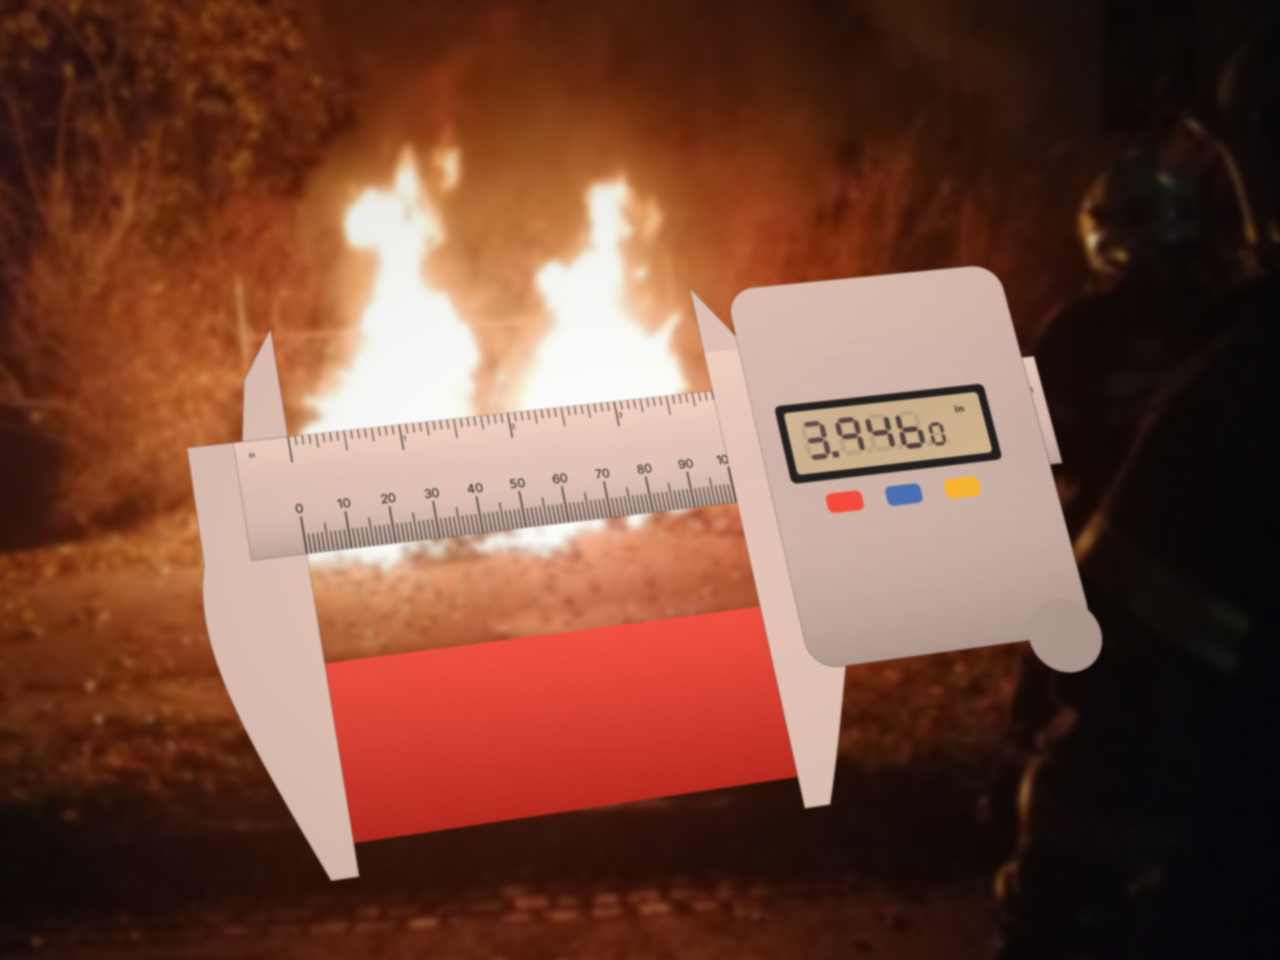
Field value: {"value": 3.9460, "unit": "in"}
